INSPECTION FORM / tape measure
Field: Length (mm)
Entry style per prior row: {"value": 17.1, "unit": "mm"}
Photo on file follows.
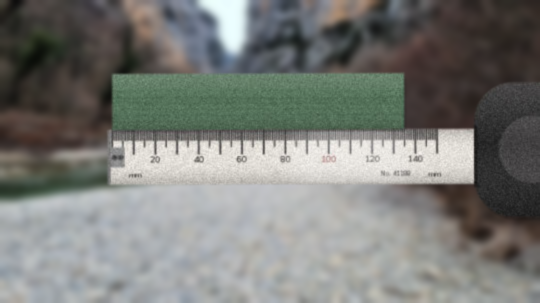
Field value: {"value": 135, "unit": "mm"}
